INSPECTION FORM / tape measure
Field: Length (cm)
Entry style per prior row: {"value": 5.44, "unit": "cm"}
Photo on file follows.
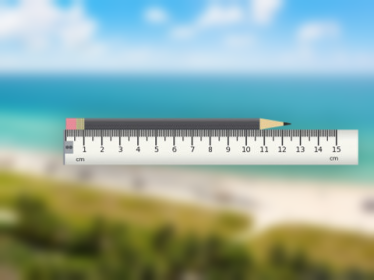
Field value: {"value": 12.5, "unit": "cm"}
